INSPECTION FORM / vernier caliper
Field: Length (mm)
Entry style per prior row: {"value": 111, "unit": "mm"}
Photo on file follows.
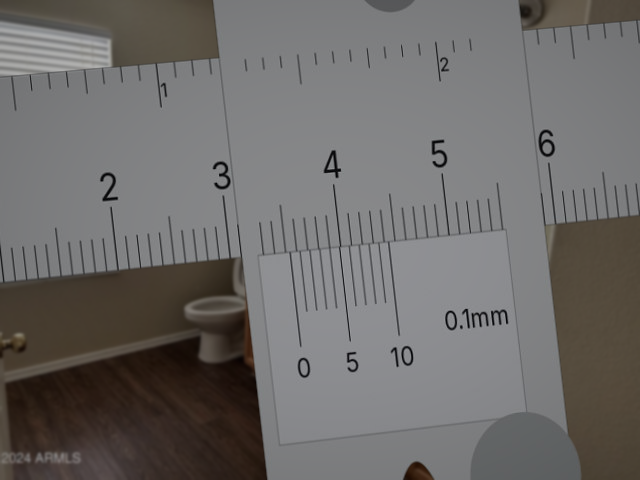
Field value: {"value": 35.4, "unit": "mm"}
